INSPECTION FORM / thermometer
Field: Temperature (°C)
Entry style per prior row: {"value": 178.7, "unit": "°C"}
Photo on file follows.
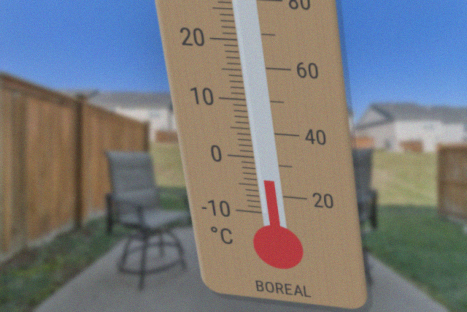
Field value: {"value": -4, "unit": "°C"}
